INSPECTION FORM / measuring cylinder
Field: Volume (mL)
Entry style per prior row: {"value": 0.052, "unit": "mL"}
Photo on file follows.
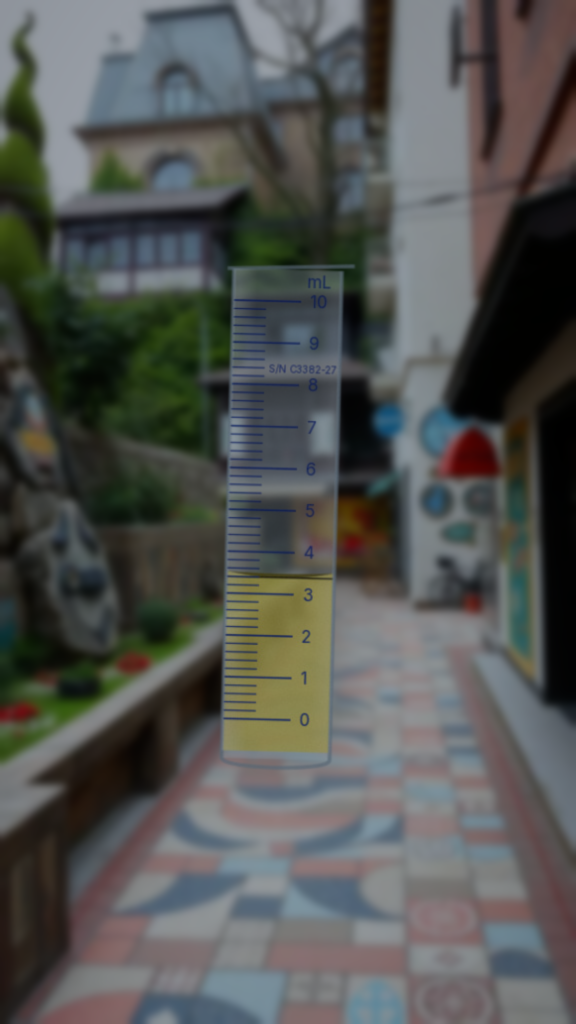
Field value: {"value": 3.4, "unit": "mL"}
